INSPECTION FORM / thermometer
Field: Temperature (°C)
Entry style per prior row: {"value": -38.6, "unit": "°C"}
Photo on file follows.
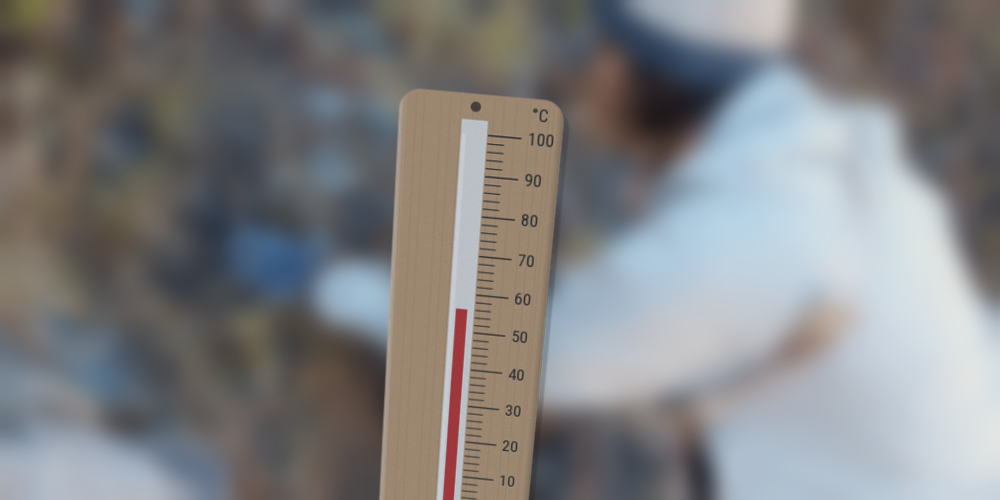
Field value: {"value": 56, "unit": "°C"}
